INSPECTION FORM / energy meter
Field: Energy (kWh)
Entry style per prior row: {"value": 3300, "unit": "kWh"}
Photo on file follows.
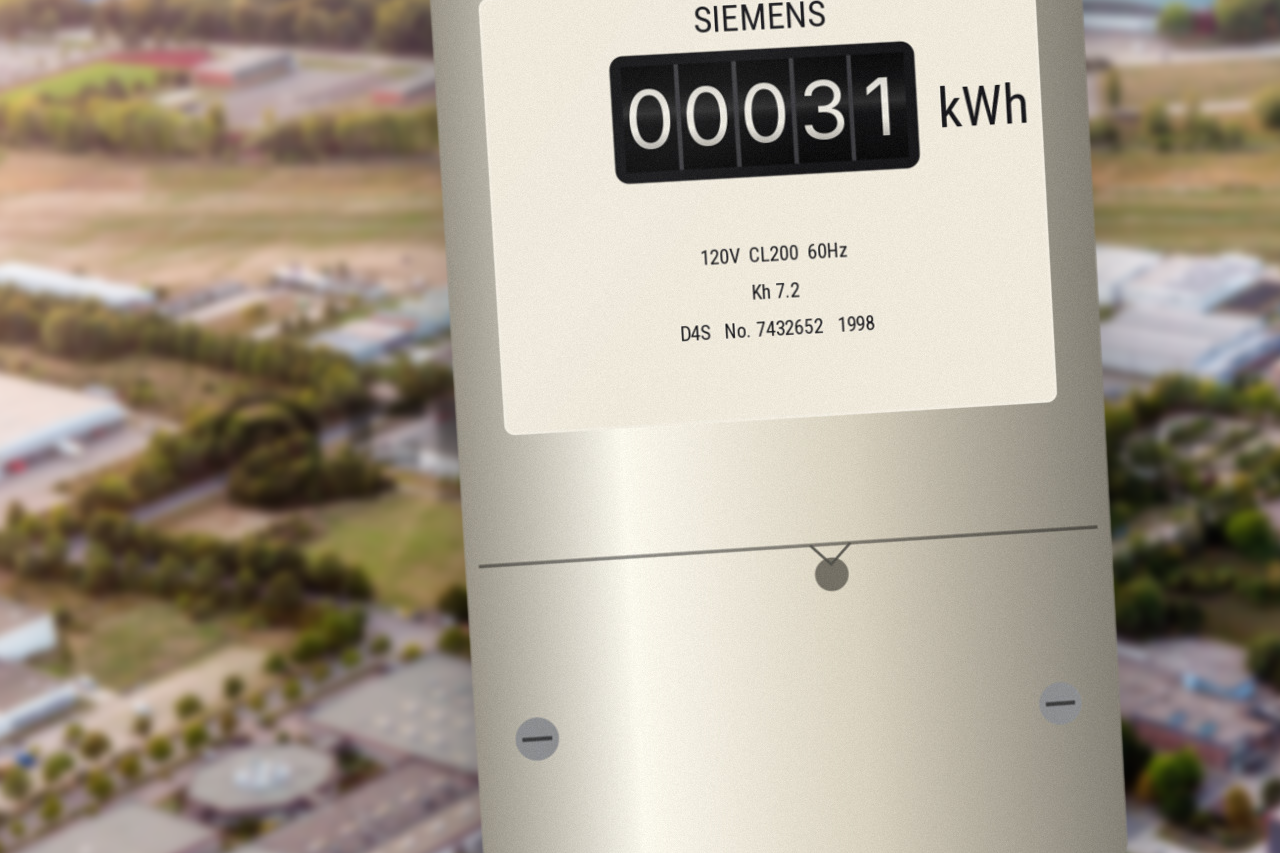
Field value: {"value": 31, "unit": "kWh"}
